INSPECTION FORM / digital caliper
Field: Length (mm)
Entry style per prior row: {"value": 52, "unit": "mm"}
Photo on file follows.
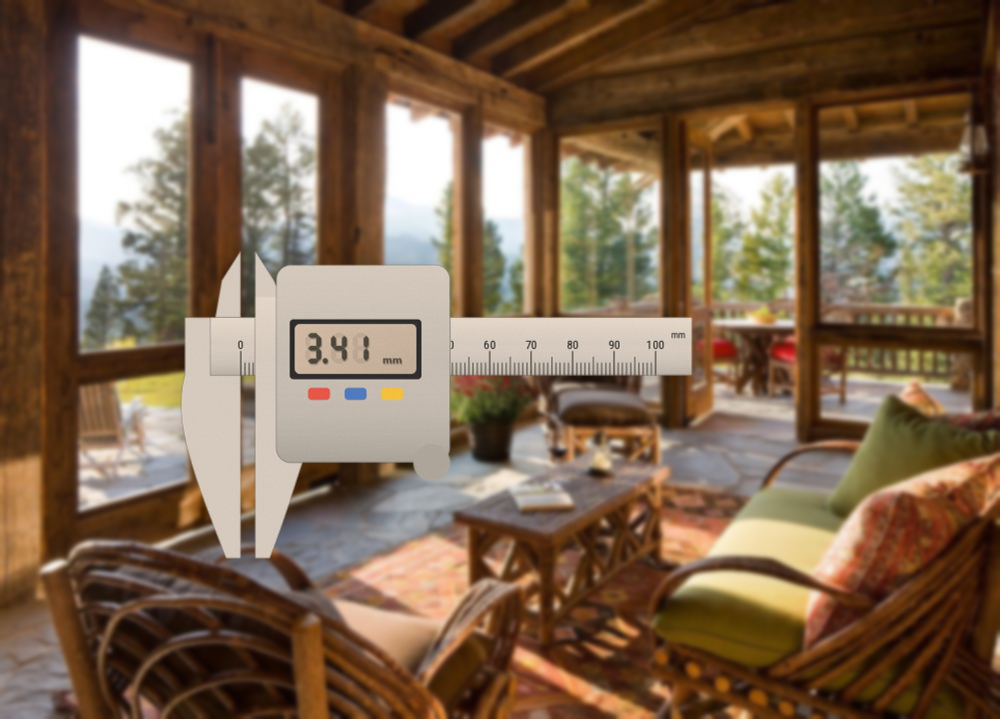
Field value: {"value": 3.41, "unit": "mm"}
